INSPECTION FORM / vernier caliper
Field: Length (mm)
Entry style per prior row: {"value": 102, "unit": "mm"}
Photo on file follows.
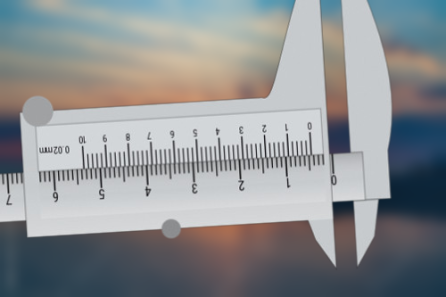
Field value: {"value": 4.5, "unit": "mm"}
